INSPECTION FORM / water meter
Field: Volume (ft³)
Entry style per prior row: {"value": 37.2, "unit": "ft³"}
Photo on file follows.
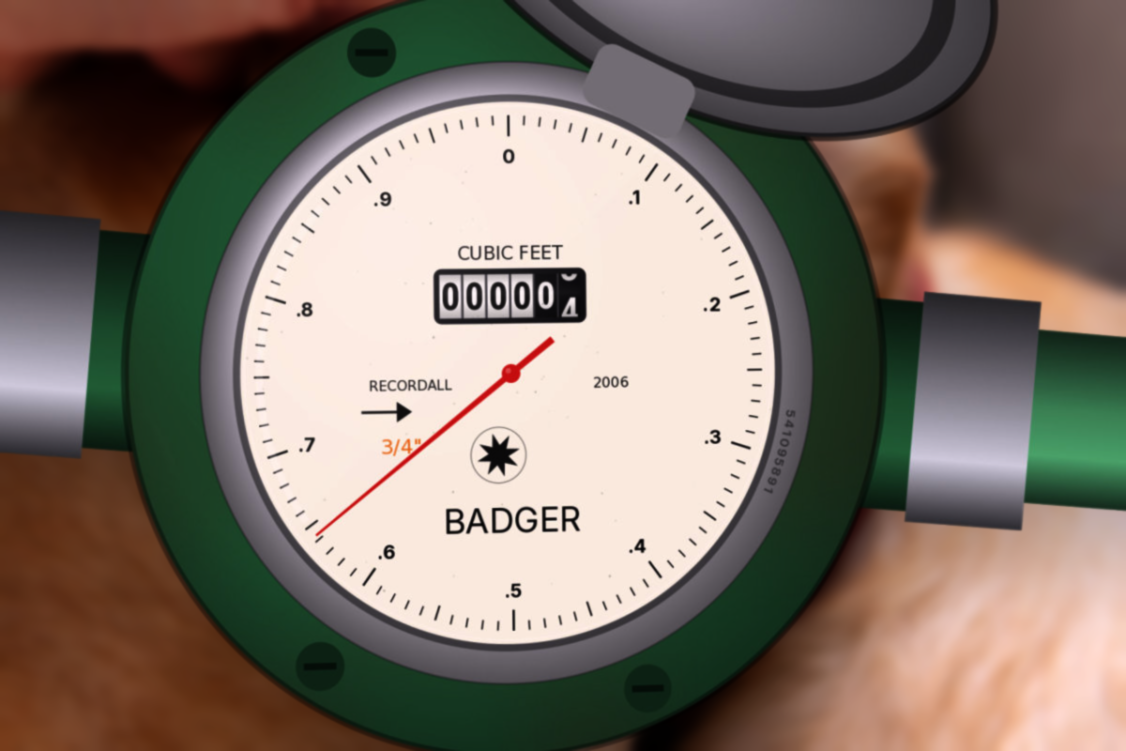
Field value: {"value": 3.64, "unit": "ft³"}
